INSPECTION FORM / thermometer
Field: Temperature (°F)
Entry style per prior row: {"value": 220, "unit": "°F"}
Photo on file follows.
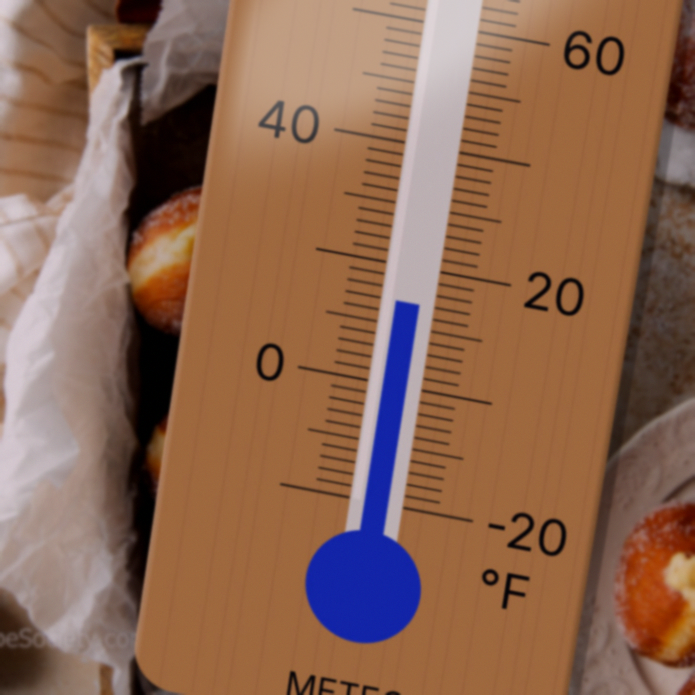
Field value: {"value": 14, "unit": "°F"}
